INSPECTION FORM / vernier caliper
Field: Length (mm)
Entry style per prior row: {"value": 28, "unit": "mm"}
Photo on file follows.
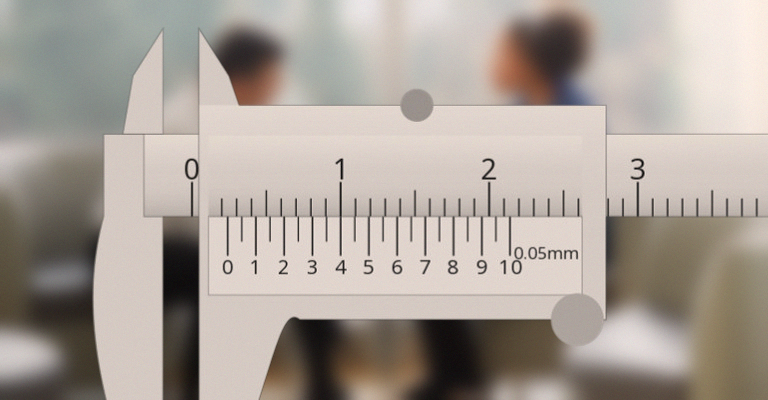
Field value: {"value": 2.4, "unit": "mm"}
